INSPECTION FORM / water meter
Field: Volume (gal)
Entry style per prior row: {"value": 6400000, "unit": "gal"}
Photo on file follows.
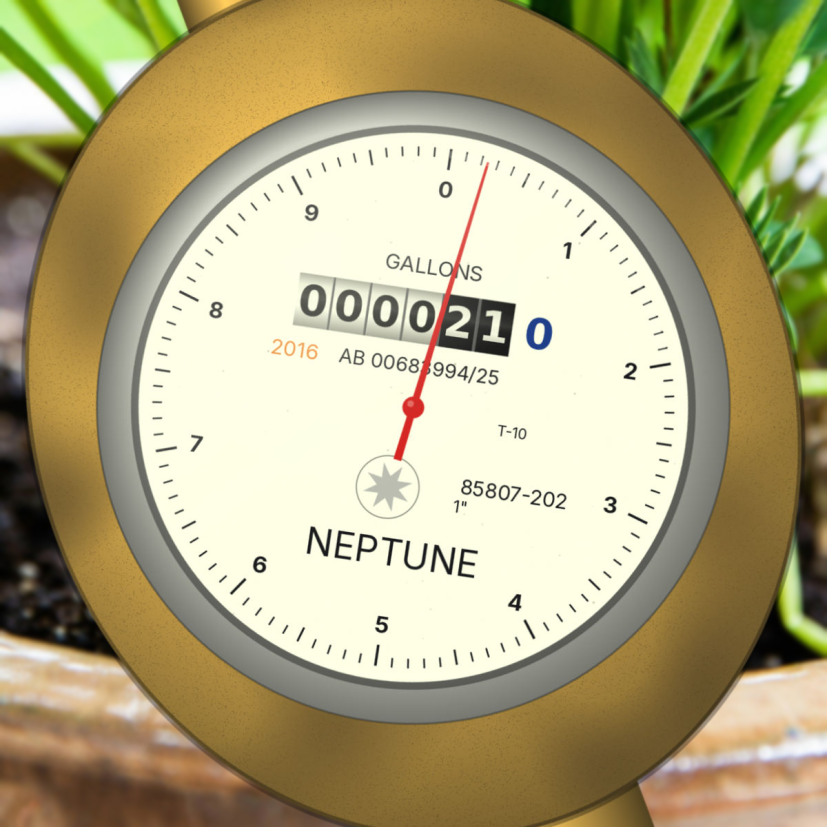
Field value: {"value": 210.2, "unit": "gal"}
